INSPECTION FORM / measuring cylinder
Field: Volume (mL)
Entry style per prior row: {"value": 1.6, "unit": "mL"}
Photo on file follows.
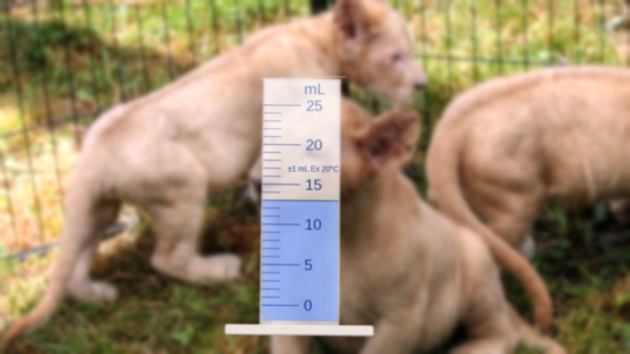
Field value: {"value": 13, "unit": "mL"}
